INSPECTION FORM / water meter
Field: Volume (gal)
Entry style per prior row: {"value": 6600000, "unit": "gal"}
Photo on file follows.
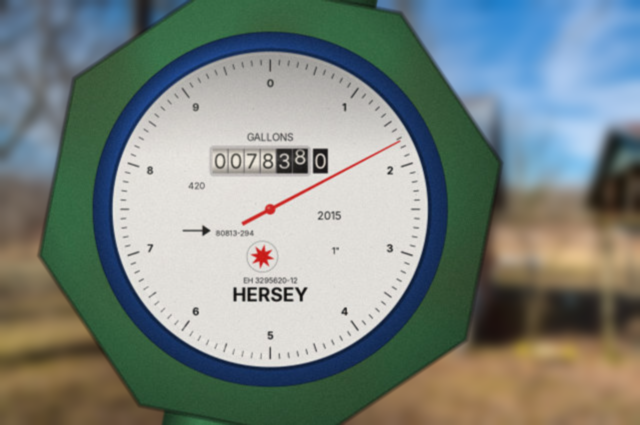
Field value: {"value": 78381.7, "unit": "gal"}
